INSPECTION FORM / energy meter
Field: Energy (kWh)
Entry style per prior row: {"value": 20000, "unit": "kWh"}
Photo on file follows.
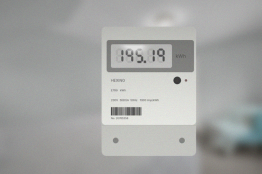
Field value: {"value": 195.19, "unit": "kWh"}
